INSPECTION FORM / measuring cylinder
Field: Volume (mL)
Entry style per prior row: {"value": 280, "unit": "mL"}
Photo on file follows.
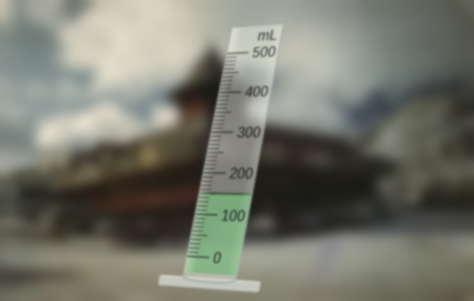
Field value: {"value": 150, "unit": "mL"}
